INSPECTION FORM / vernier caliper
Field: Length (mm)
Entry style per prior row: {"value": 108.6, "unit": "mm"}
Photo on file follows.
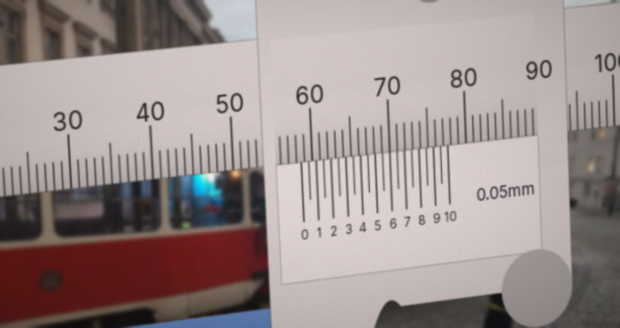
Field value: {"value": 58.6, "unit": "mm"}
